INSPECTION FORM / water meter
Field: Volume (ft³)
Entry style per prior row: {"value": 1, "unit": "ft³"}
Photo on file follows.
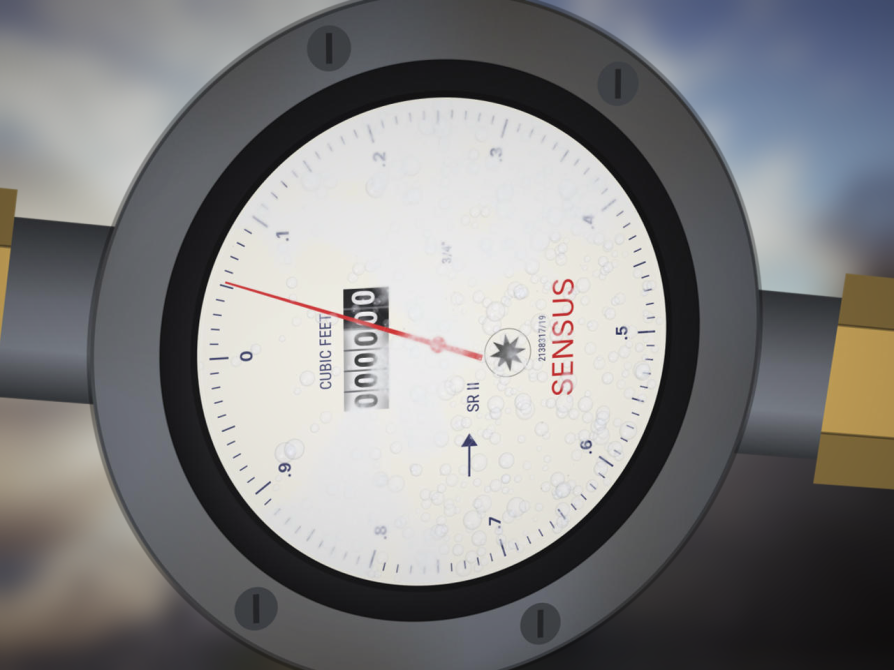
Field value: {"value": 0.05, "unit": "ft³"}
